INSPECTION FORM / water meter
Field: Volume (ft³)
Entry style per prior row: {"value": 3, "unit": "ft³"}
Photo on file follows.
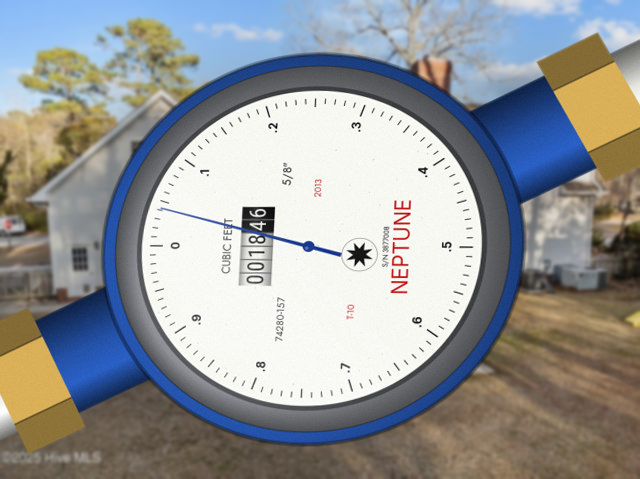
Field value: {"value": 1846.04, "unit": "ft³"}
